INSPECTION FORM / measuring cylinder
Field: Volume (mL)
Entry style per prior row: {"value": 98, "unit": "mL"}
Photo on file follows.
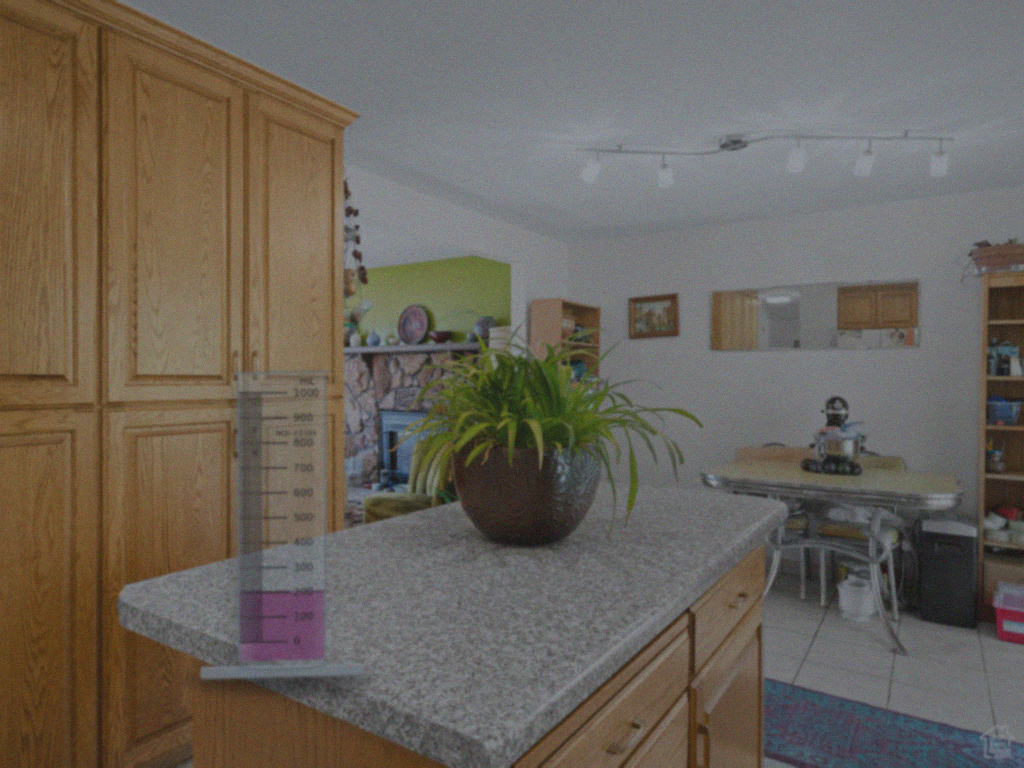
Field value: {"value": 200, "unit": "mL"}
